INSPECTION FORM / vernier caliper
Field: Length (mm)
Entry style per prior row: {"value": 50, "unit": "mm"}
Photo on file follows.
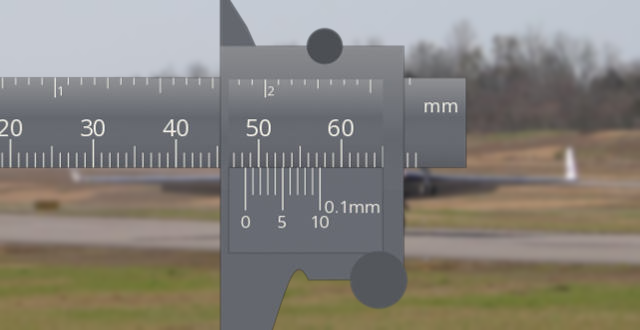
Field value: {"value": 48.4, "unit": "mm"}
